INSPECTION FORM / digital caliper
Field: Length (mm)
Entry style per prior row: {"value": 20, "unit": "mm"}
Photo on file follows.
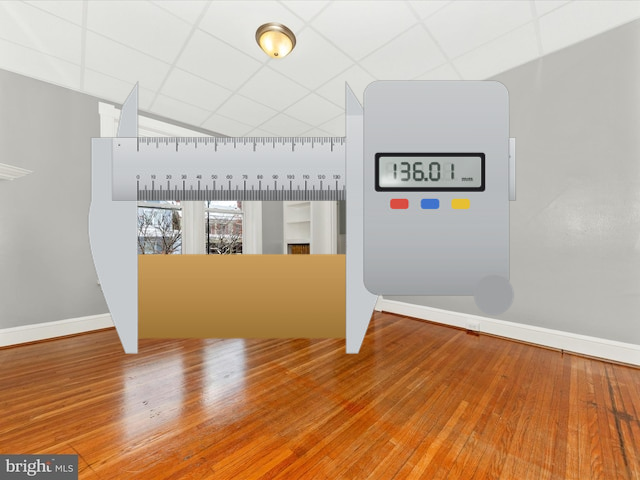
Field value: {"value": 136.01, "unit": "mm"}
